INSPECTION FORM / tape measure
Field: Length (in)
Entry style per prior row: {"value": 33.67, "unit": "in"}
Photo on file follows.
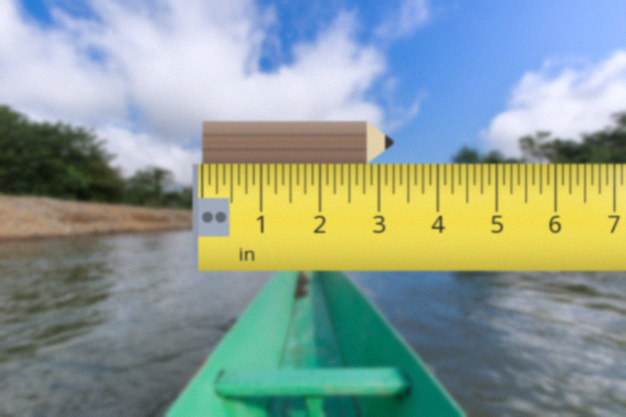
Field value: {"value": 3.25, "unit": "in"}
